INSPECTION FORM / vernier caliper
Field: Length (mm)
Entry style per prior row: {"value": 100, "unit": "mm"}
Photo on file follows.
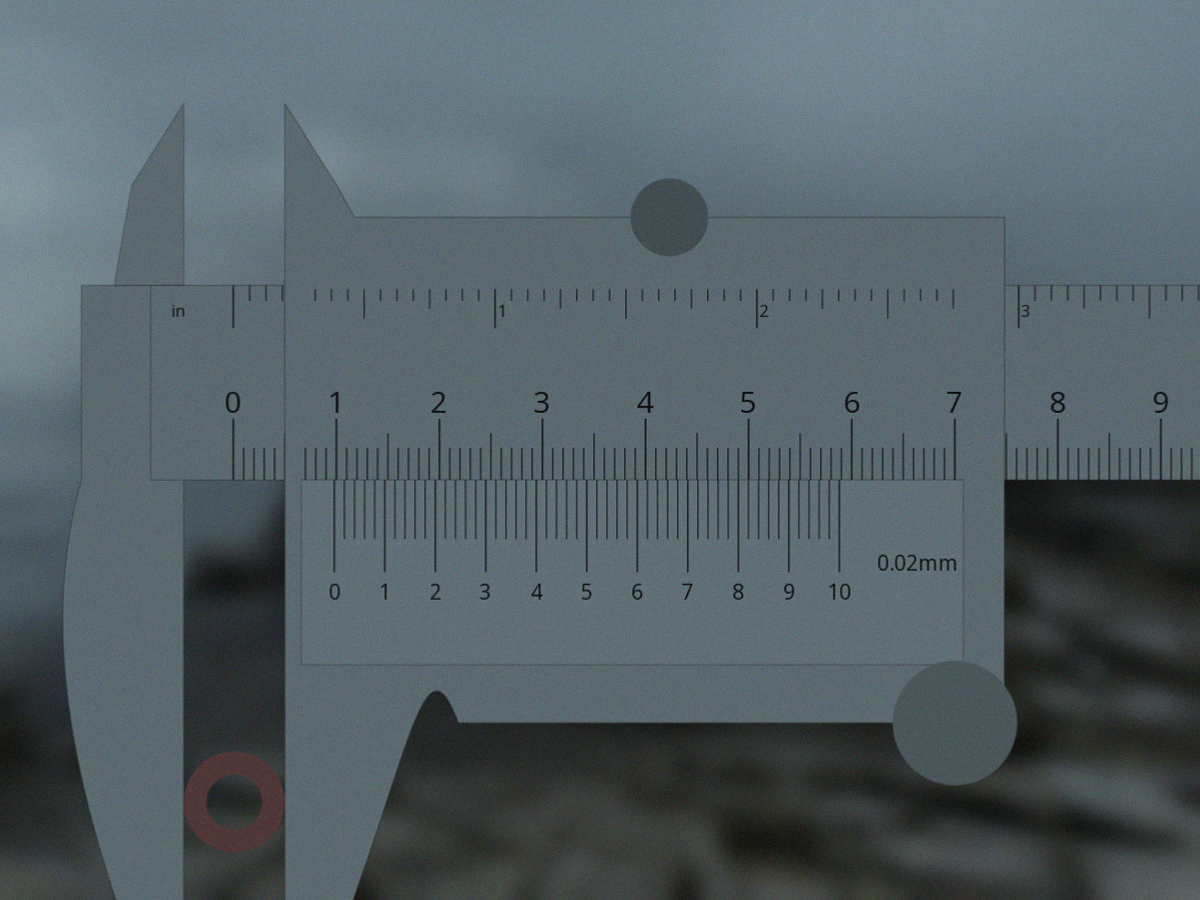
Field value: {"value": 9.8, "unit": "mm"}
